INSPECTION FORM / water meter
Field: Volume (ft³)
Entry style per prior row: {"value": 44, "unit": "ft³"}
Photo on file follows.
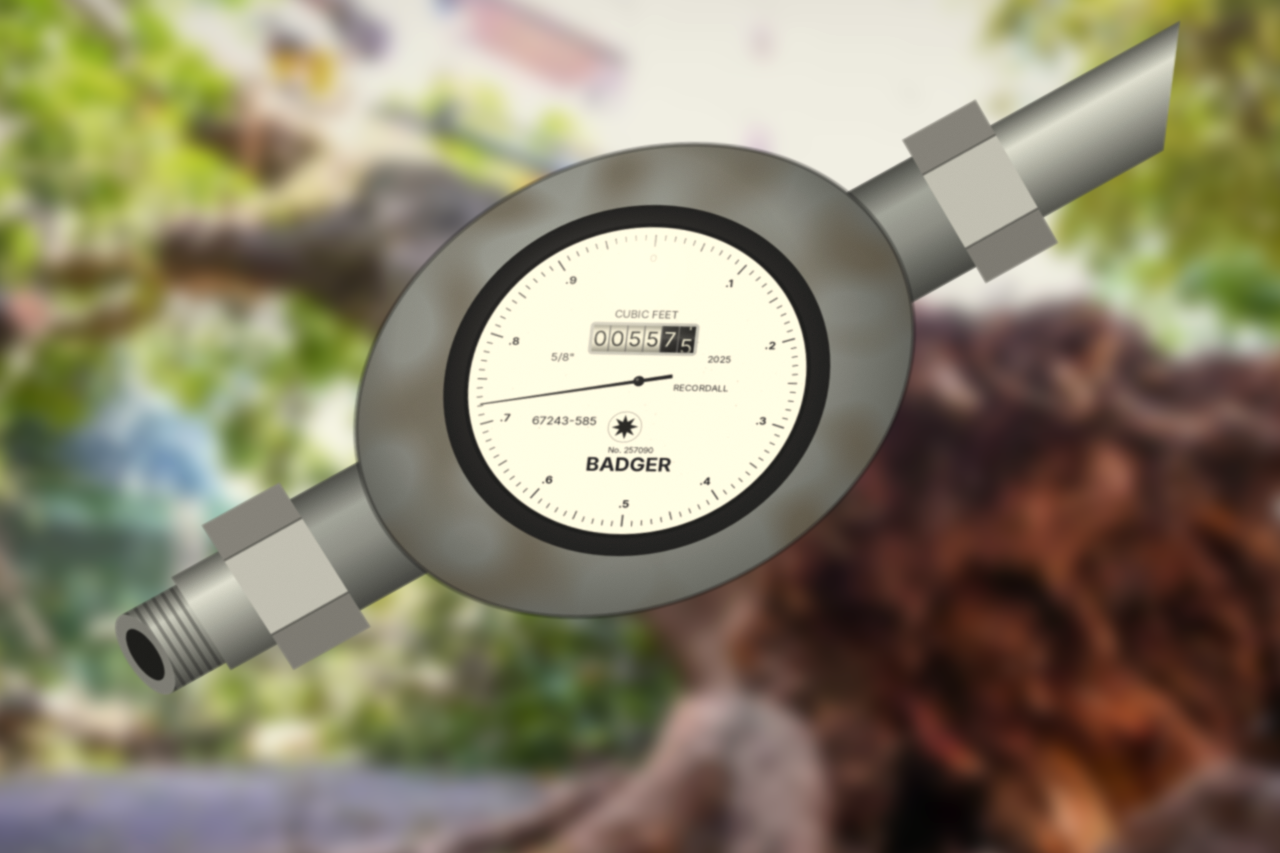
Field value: {"value": 5574.72, "unit": "ft³"}
